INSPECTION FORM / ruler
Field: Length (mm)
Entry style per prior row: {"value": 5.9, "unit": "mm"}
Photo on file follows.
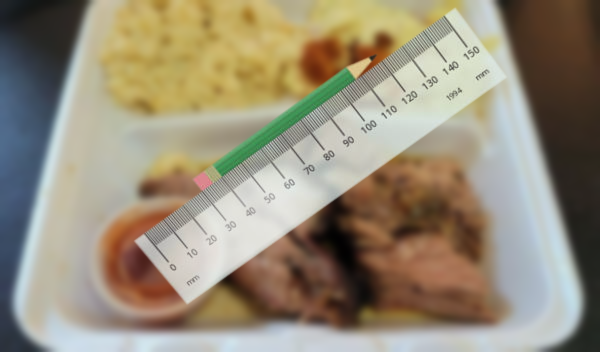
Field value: {"value": 90, "unit": "mm"}
